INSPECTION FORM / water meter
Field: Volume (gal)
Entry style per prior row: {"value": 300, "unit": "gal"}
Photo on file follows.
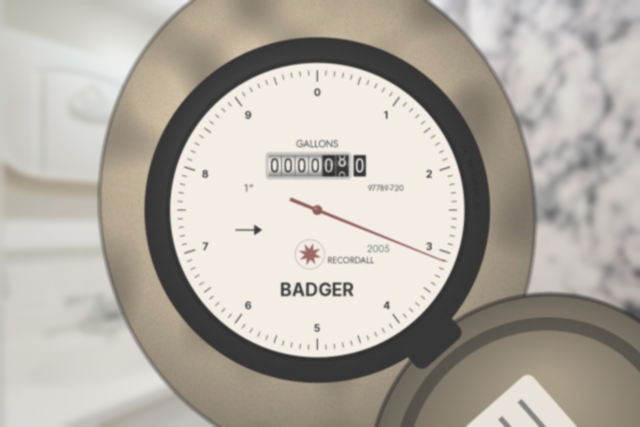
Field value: {"value": 83.1, "unit": "gal"}
